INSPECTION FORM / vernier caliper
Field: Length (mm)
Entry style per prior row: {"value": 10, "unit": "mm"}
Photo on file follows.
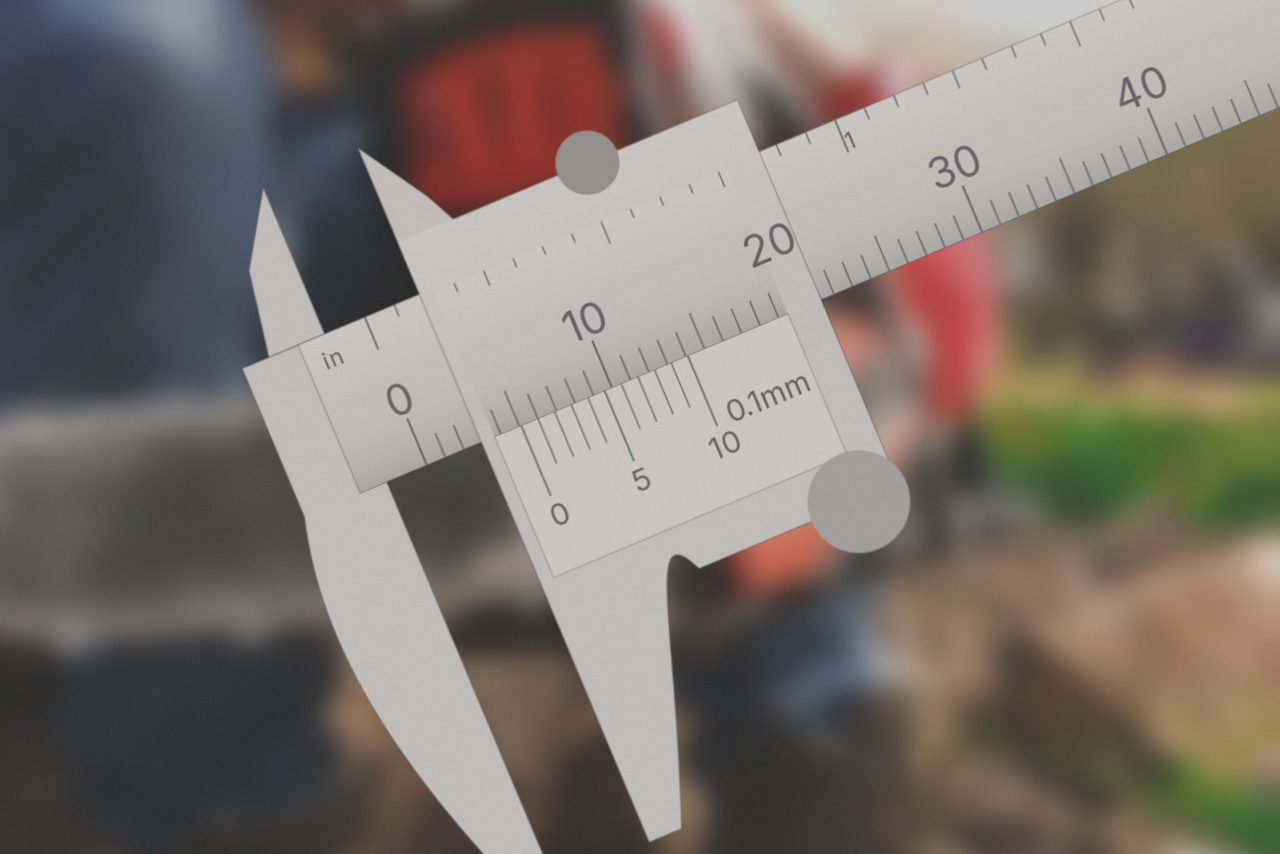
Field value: {"value": 5.1, "unit": "mm"}
